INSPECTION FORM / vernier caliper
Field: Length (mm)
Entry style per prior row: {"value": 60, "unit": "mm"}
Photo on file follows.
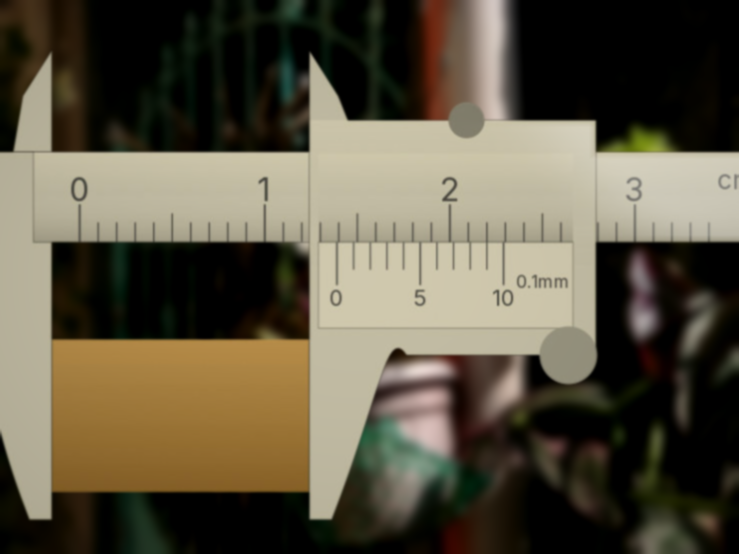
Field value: {"value": 13.9, "unit": "mm"}
